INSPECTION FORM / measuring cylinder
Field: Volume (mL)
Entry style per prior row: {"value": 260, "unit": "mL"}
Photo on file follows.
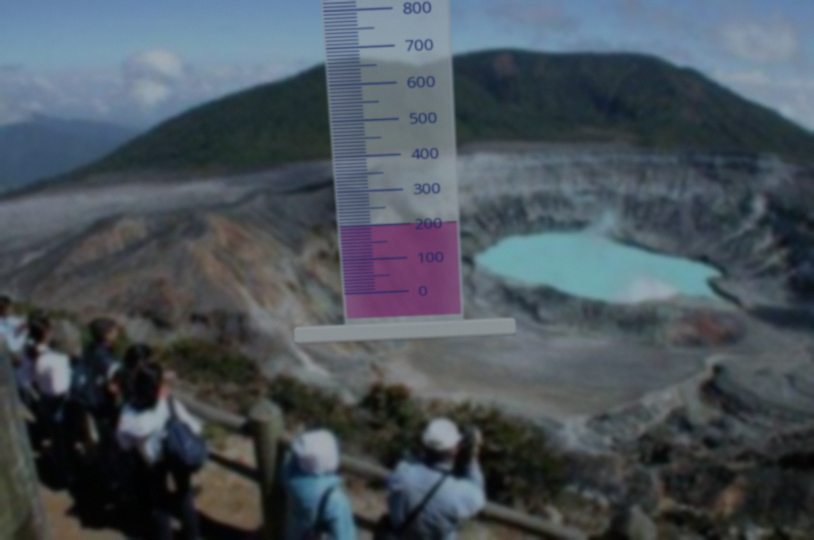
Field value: {"value": 200, "unit": "mL"}
